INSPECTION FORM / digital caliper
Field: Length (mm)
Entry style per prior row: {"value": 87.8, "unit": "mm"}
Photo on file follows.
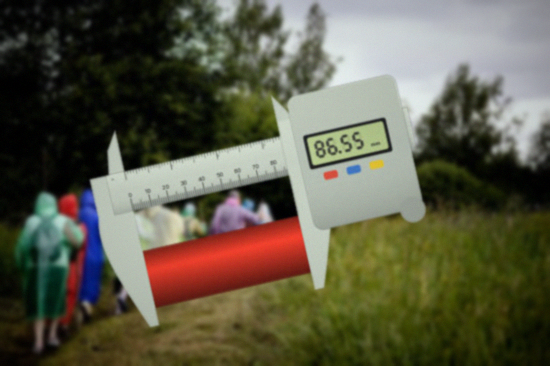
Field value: {"value": 86.55, "unit": "mm"}
